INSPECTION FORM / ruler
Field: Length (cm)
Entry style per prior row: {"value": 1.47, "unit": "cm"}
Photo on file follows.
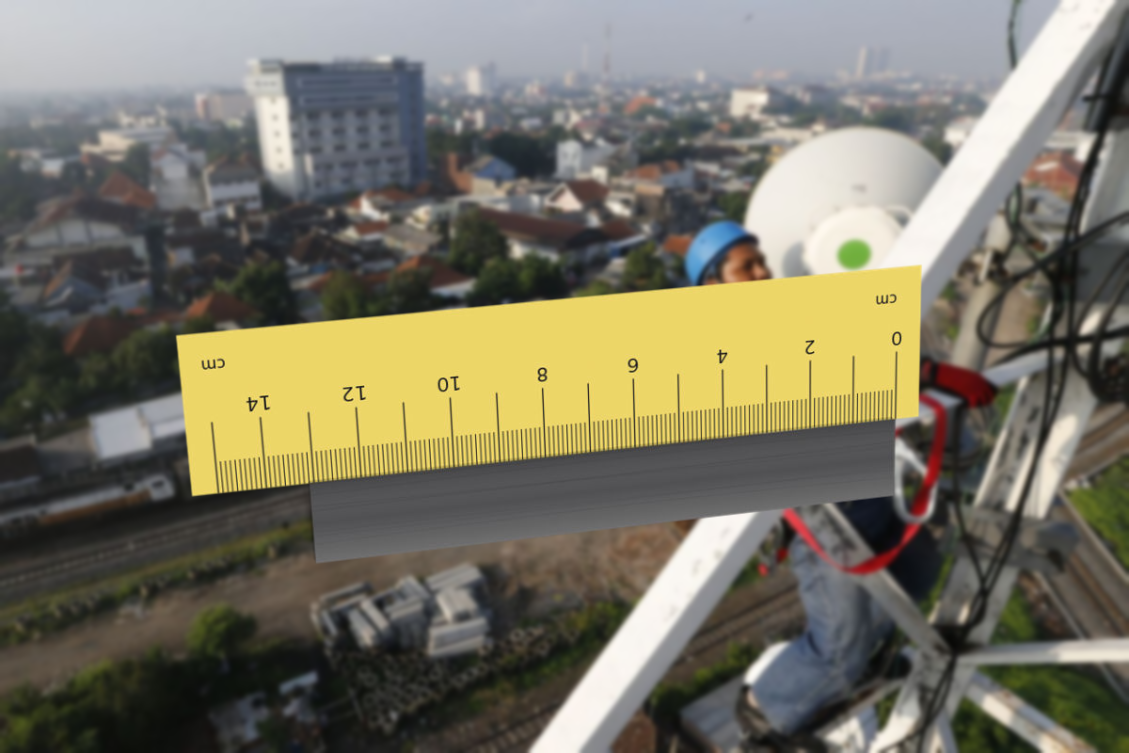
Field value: {"value": 13.1, "unit": "cm"}
